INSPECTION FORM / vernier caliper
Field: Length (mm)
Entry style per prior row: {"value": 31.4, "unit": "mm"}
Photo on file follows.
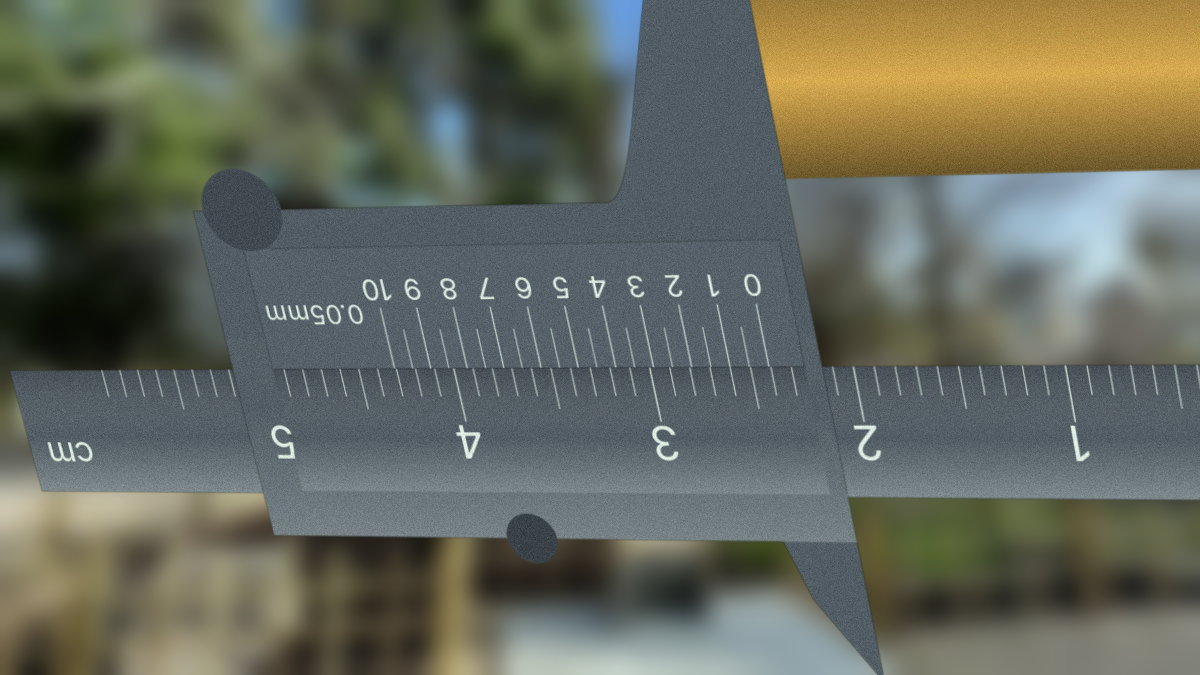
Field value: {"value": 24.1, "unit": "mm"}
